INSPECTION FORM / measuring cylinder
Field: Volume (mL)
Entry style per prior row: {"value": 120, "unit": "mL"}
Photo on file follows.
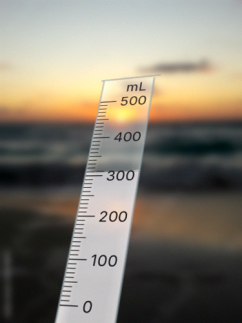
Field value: {"value": 310, "unit": "mL"}
